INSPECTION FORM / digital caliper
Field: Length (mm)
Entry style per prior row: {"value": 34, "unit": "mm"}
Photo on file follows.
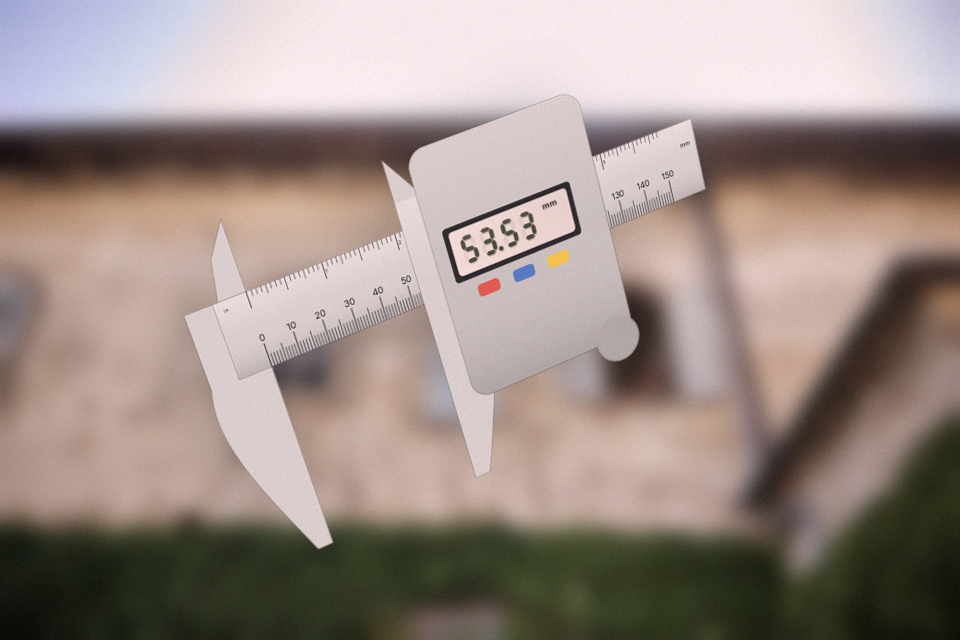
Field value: {"value": 53.53, "unit": "mm"}
